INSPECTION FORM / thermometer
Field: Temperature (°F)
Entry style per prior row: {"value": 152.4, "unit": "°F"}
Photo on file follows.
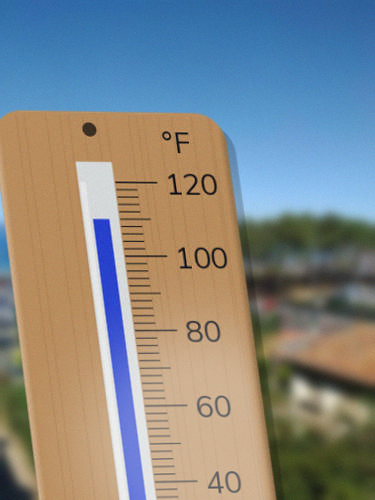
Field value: {"value": 110, "unit": "°F"}
